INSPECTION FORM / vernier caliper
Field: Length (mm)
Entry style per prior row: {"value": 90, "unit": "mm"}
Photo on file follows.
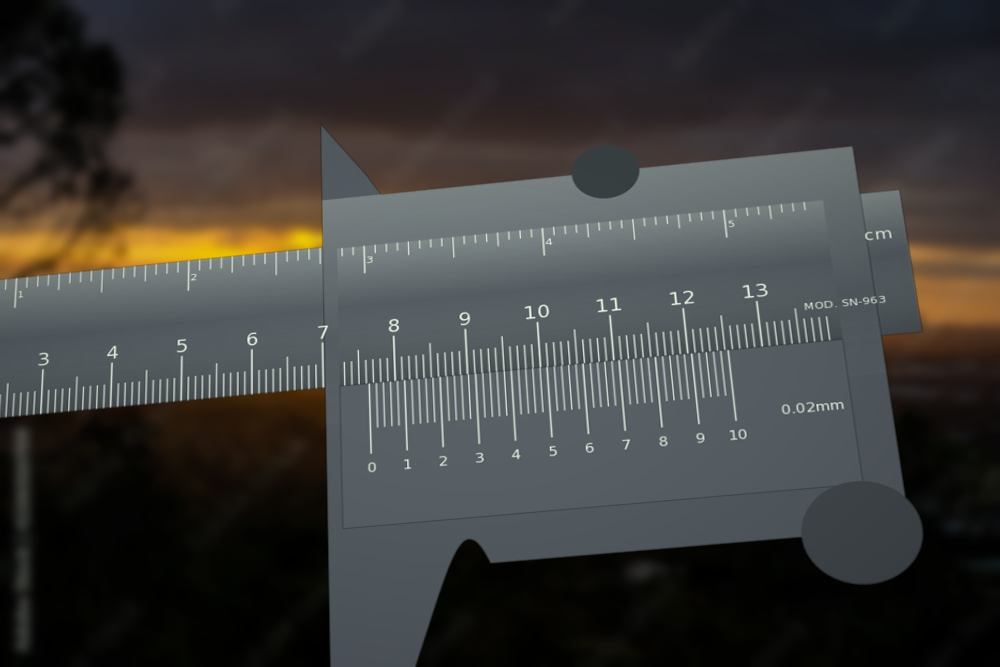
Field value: {"value": 76.4, "unit": "mm"}
